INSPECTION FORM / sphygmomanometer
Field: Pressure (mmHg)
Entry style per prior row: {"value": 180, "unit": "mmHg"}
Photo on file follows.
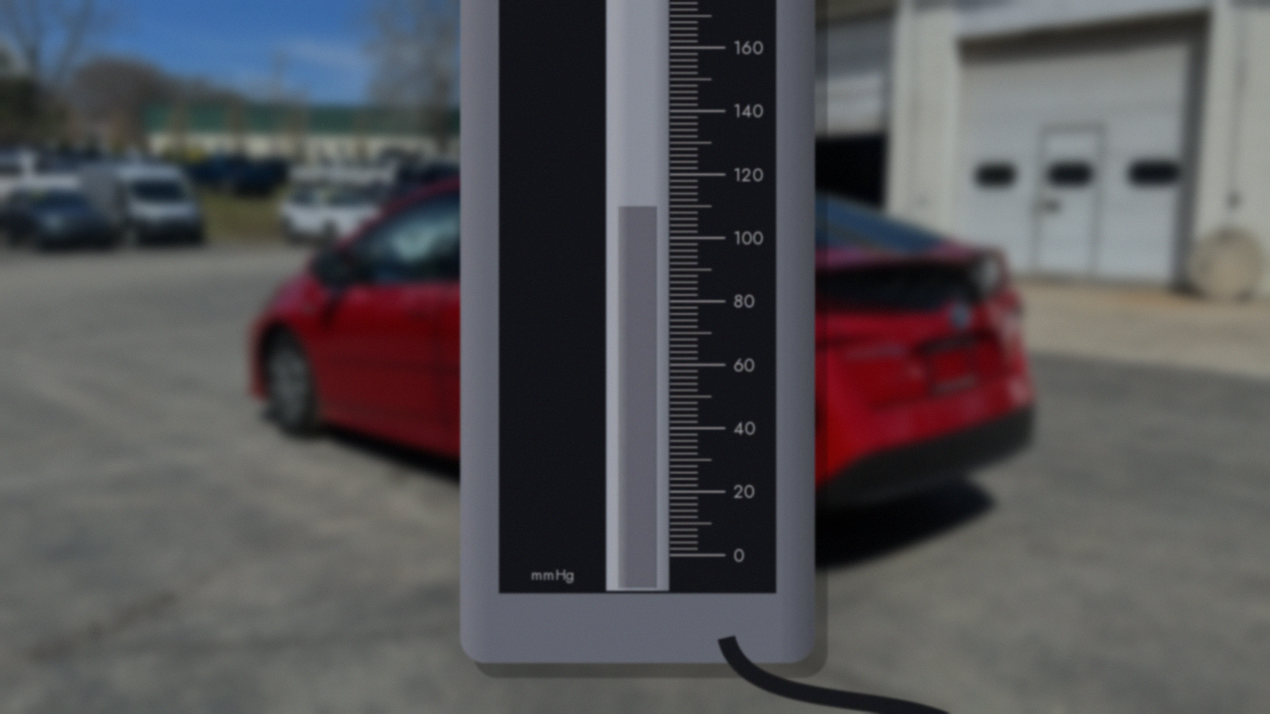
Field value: {"value": 110, "unit": "mmHg"}
